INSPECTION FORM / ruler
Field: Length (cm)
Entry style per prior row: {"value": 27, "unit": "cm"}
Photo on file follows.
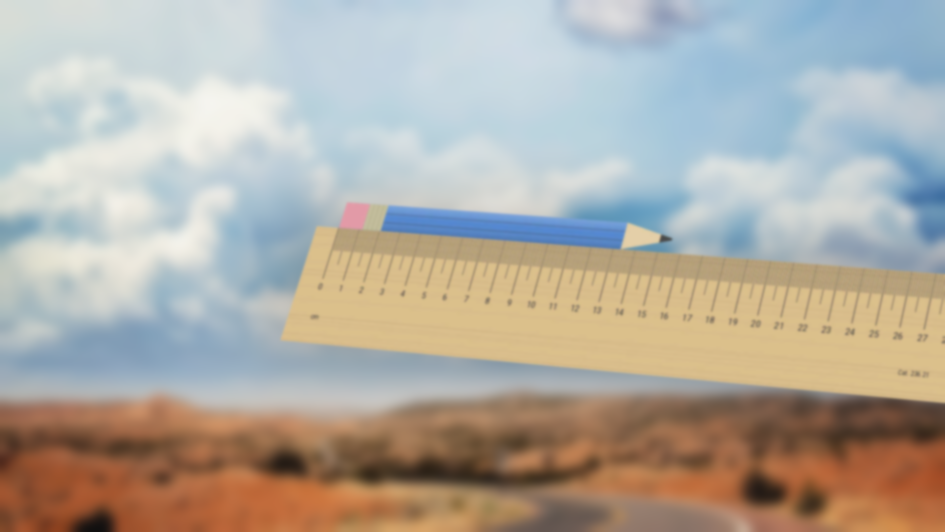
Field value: {"value": 15.5, "unit": "cm"}
